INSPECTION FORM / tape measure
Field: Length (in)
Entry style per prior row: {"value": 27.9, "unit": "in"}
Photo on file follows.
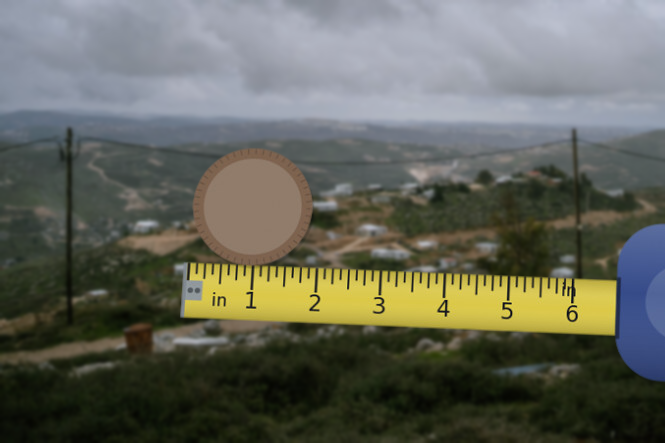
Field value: {"value": 1.875, "unit": "in"}
